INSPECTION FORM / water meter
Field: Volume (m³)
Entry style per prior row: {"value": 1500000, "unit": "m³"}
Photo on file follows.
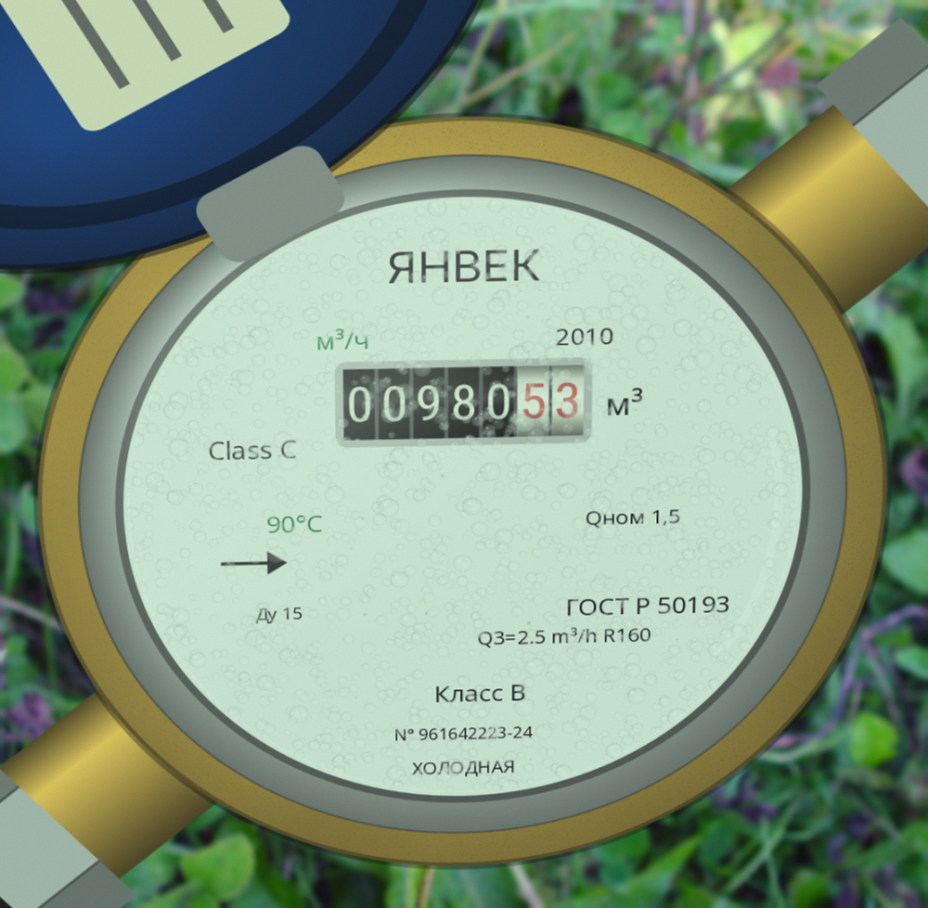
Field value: {"value": 980.53, "unit": "m³"}
